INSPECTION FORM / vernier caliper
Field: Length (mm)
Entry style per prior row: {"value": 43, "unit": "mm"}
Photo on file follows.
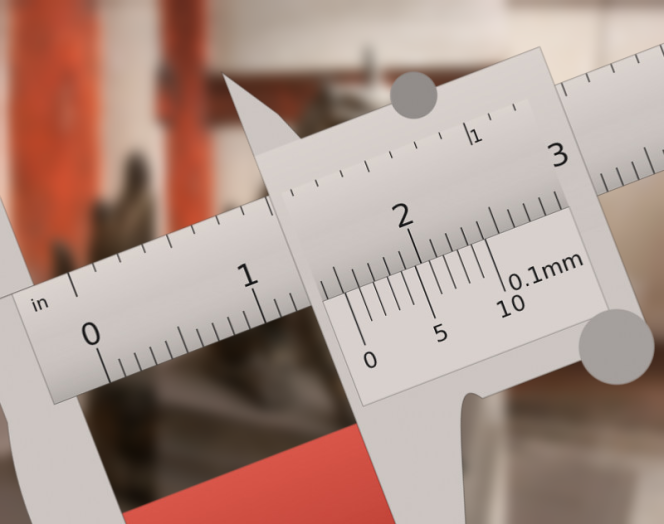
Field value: {"value": 15.1, "unit": "mm"}
